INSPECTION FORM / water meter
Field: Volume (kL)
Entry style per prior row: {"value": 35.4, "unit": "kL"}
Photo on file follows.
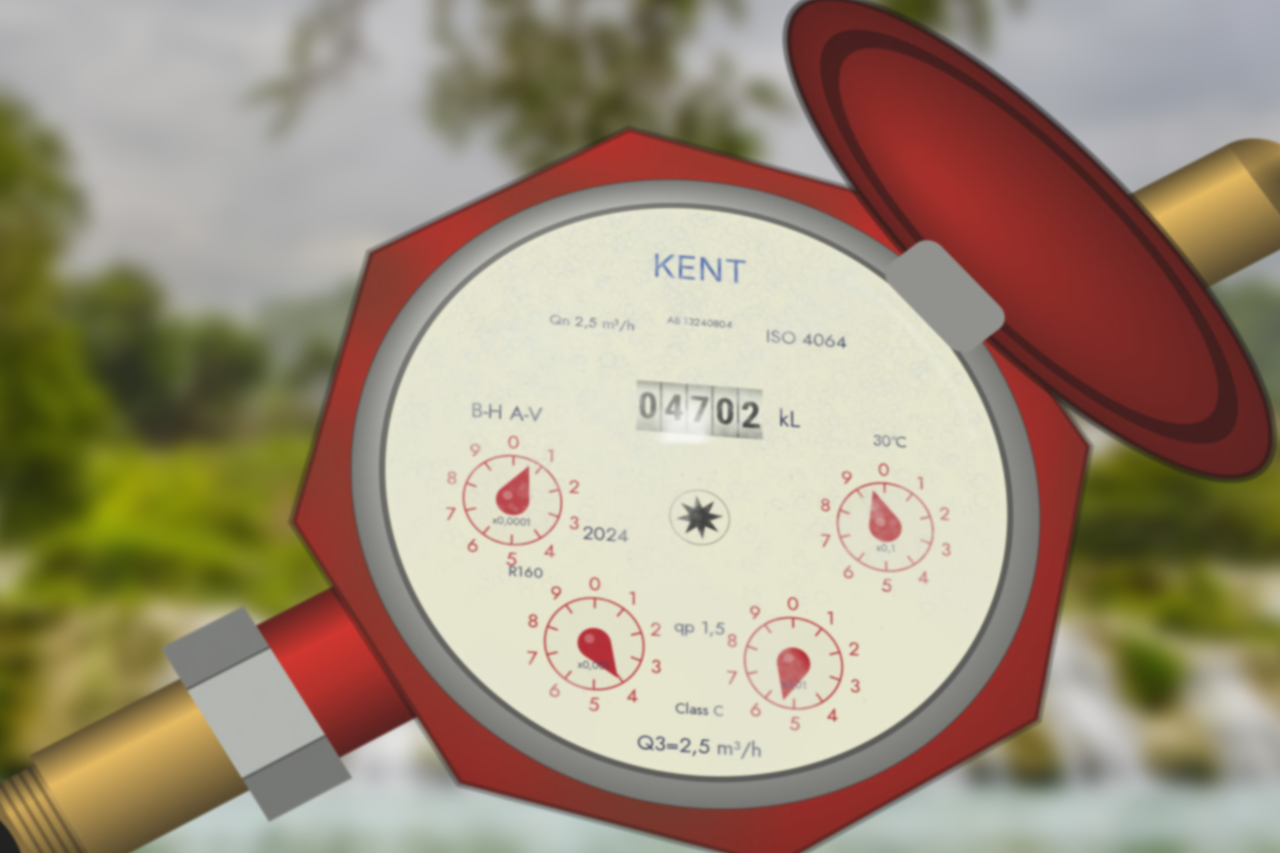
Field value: {"value": 4701.9540, "unit": "kL"}
